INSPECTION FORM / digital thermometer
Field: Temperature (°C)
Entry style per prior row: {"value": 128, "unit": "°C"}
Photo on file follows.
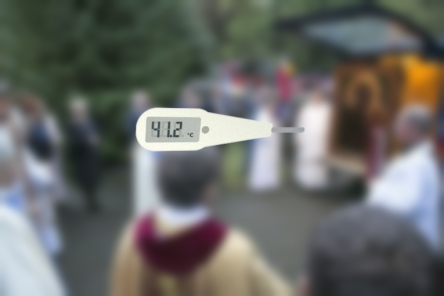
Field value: {"value": 41.2, "unit": "°C"}
